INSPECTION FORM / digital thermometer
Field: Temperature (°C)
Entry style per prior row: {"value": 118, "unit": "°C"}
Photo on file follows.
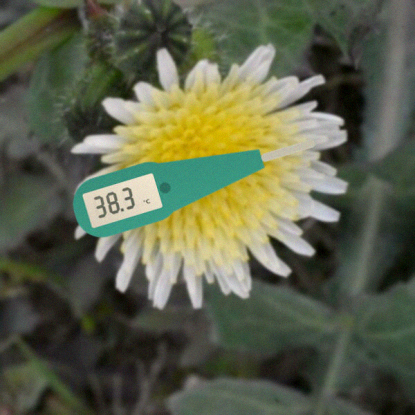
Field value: {"value": 38.3, "unit": "°C"}
